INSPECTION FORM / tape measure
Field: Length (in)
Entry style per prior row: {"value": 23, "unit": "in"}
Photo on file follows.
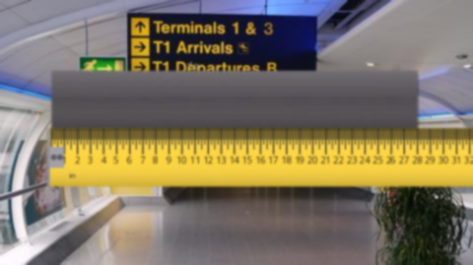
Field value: {"value": 28, "unit": "in"}
